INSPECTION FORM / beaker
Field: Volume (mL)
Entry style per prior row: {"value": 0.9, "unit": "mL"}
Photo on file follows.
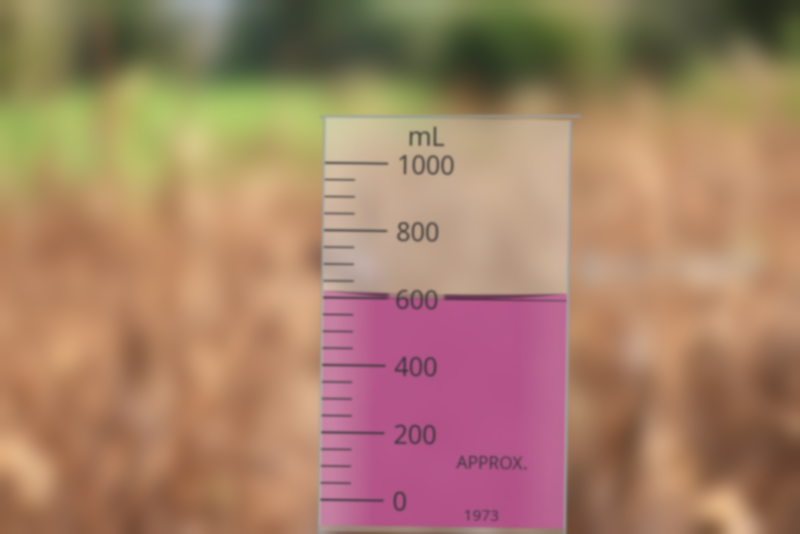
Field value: {"value": 600, "unit": "mL"}
